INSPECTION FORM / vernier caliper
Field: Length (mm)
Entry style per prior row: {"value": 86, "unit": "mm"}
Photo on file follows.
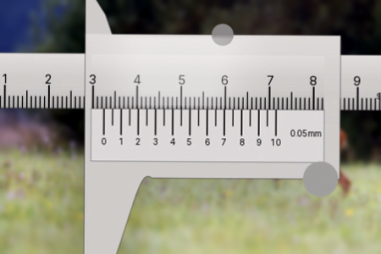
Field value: {"value": 32.5, "unit": "mm"}
